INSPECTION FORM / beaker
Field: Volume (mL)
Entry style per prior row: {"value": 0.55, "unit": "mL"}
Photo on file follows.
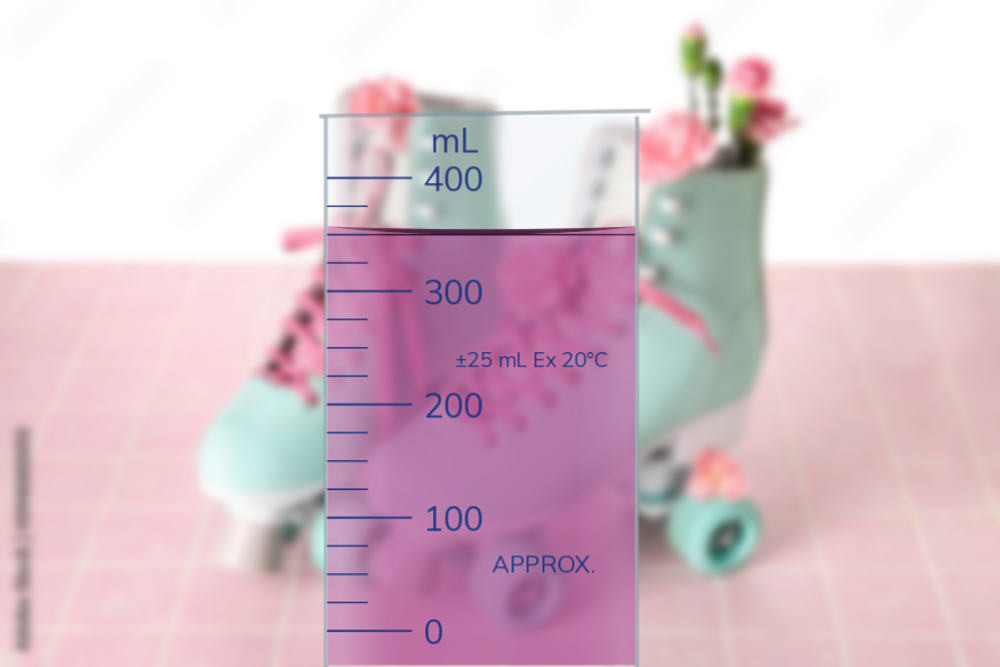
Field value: {"value": 350, "unit": "mL"}
